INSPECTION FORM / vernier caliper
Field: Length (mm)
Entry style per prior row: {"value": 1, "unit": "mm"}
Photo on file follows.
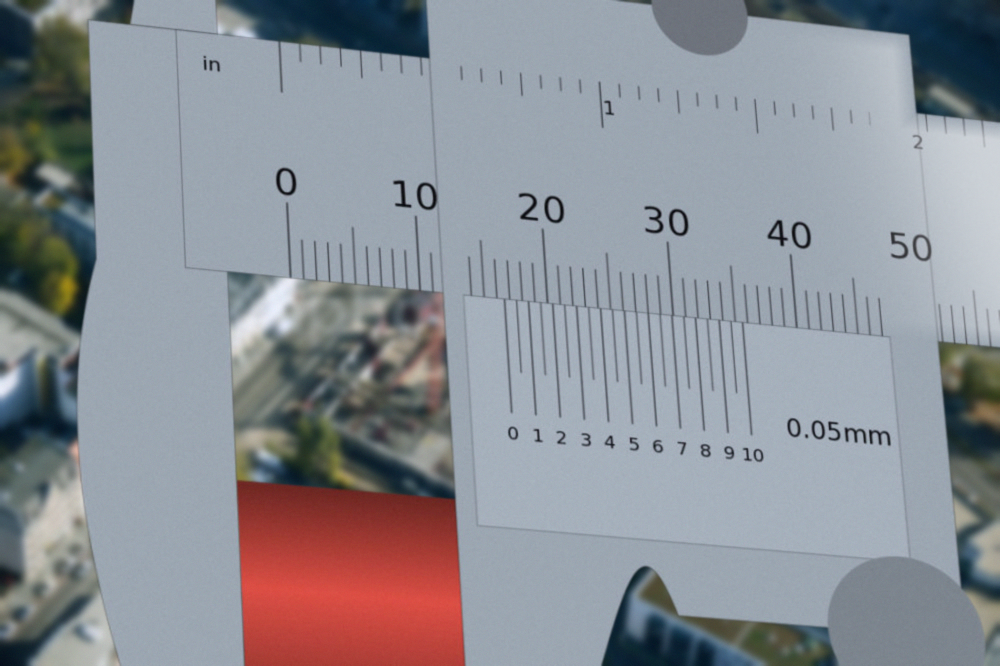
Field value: {"value": 16.6, "unit": "mm"}
